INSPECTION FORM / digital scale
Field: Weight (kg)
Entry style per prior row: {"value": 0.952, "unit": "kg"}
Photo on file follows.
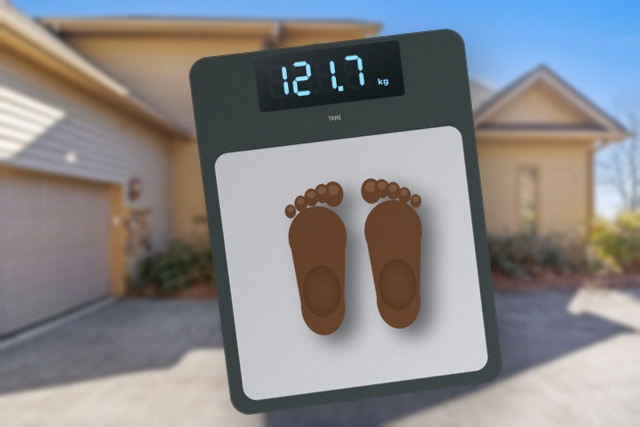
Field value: {"value": 121.7, "unit": "kg"}
